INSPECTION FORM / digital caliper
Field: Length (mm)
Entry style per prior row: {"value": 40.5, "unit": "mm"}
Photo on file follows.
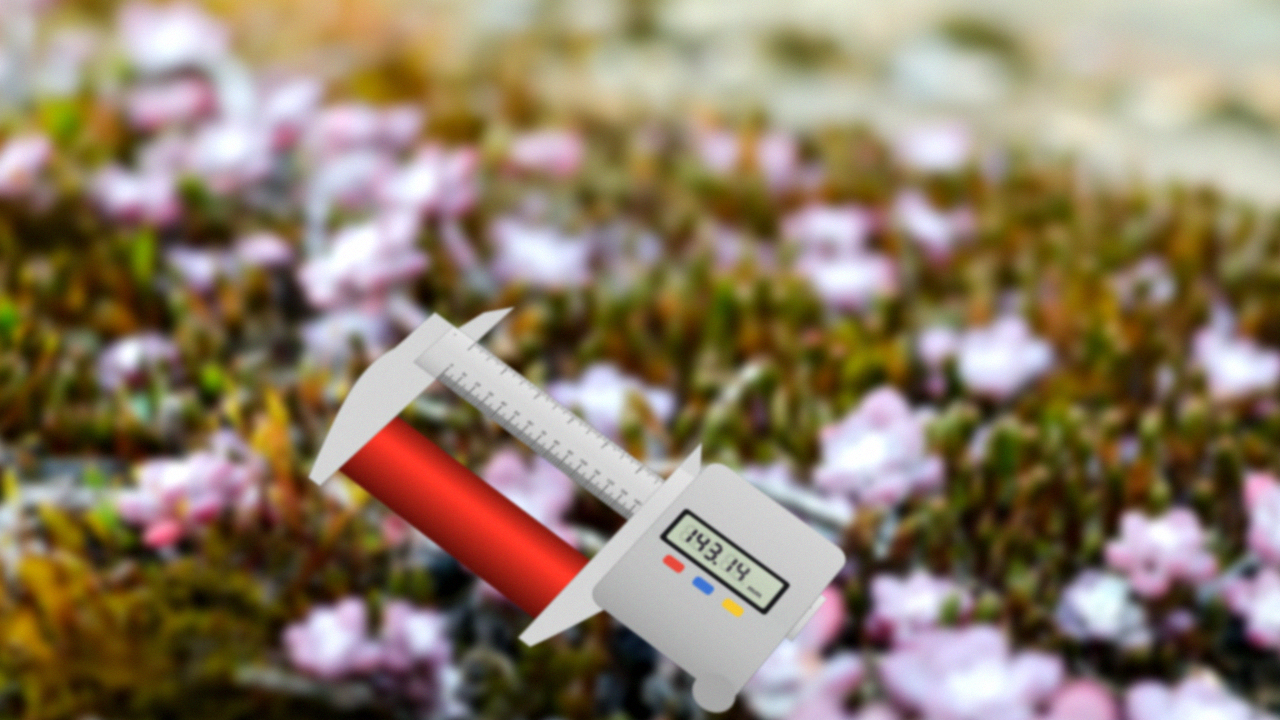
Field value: {"value": 143.14, "unit": "mm"}
